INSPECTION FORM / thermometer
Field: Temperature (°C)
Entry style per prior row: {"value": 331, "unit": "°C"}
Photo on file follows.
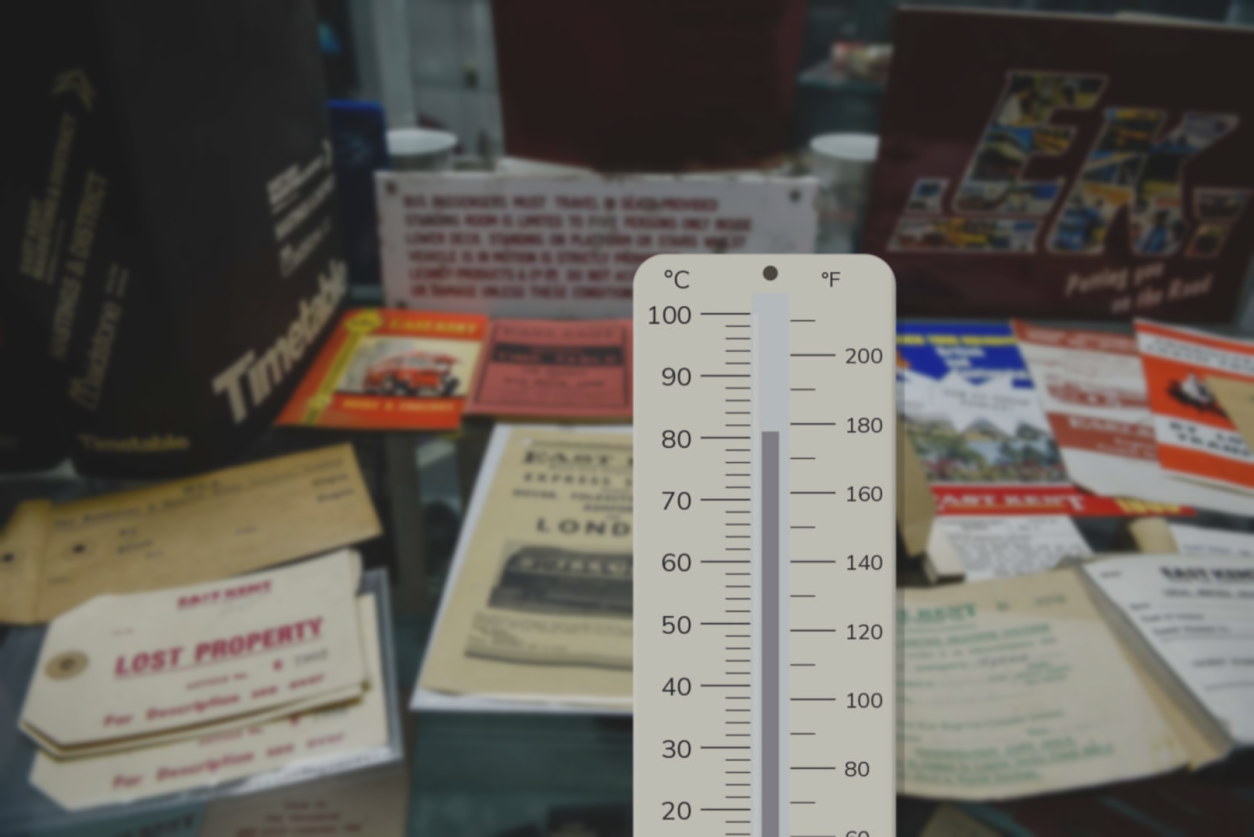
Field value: {"value": 81, "unit": "°C"}
